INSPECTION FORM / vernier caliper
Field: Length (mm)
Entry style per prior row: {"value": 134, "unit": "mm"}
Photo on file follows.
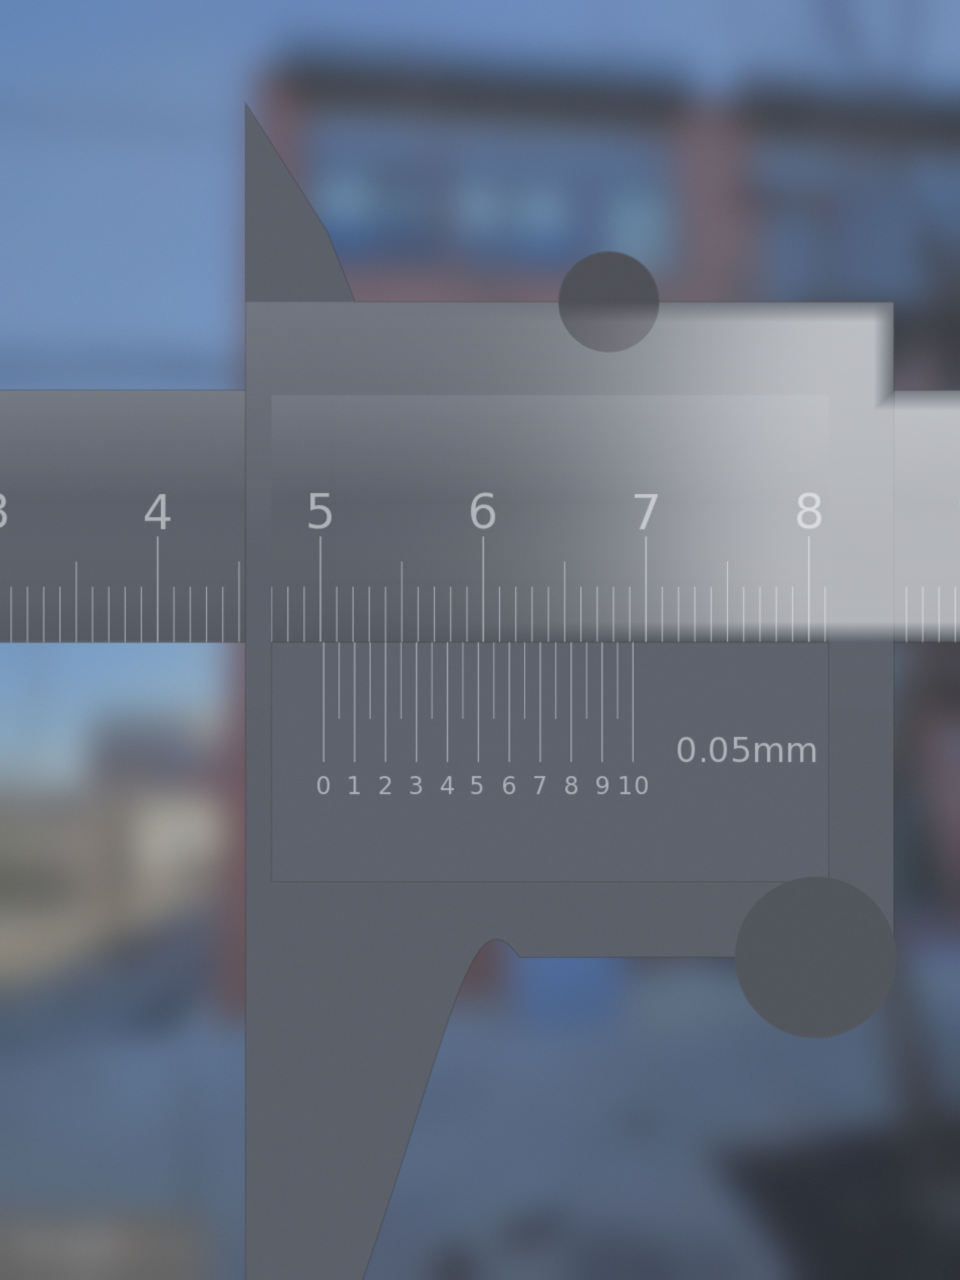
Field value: {"value": 50.2, "unit": "mm"}
